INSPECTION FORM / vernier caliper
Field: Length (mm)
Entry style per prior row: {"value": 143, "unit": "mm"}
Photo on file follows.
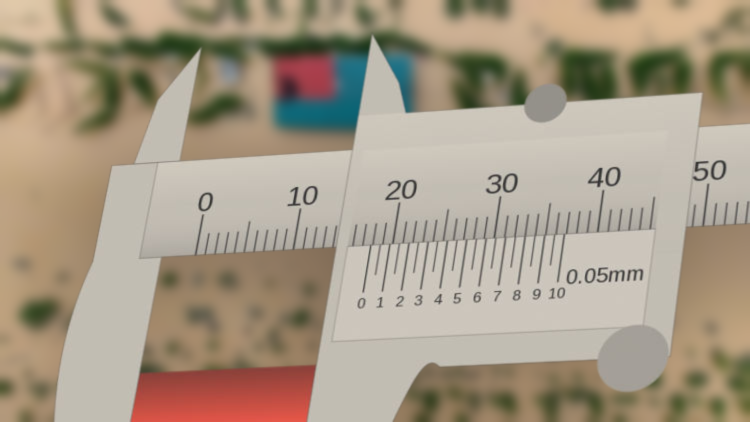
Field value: {"value": 17.8, "unit": "mm"}
